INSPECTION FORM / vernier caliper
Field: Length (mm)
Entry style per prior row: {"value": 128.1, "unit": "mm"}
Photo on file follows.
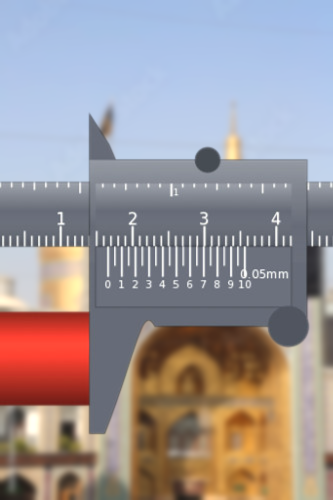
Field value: {"value": 16.6, "unit": "mm"}
